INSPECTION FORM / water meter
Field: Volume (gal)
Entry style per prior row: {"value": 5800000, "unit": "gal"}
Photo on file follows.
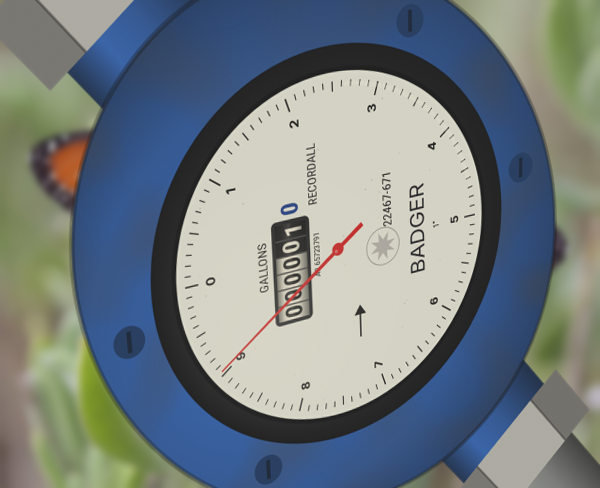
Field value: {"value": 9.0, "unit": "gal"}
